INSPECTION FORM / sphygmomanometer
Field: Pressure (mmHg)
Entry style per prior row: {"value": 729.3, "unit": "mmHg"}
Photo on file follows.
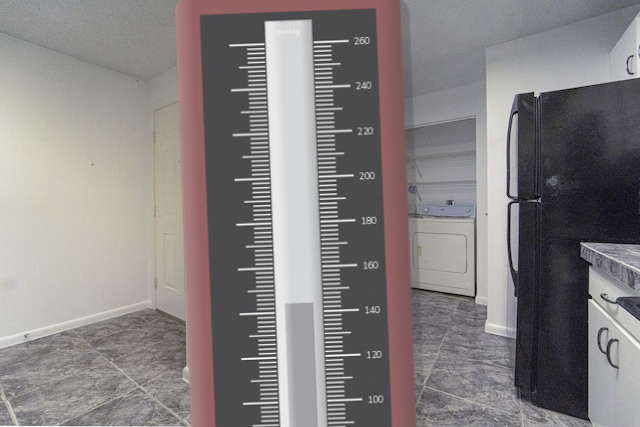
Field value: {"value": 144, "unit": "mmHg"}
